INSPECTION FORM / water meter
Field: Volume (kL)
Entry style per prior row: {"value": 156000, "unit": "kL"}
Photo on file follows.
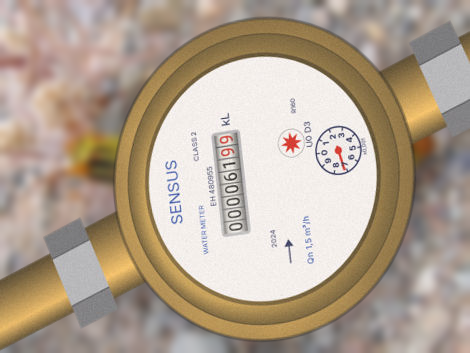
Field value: {"value": 61.997, "unit": "kL"}
